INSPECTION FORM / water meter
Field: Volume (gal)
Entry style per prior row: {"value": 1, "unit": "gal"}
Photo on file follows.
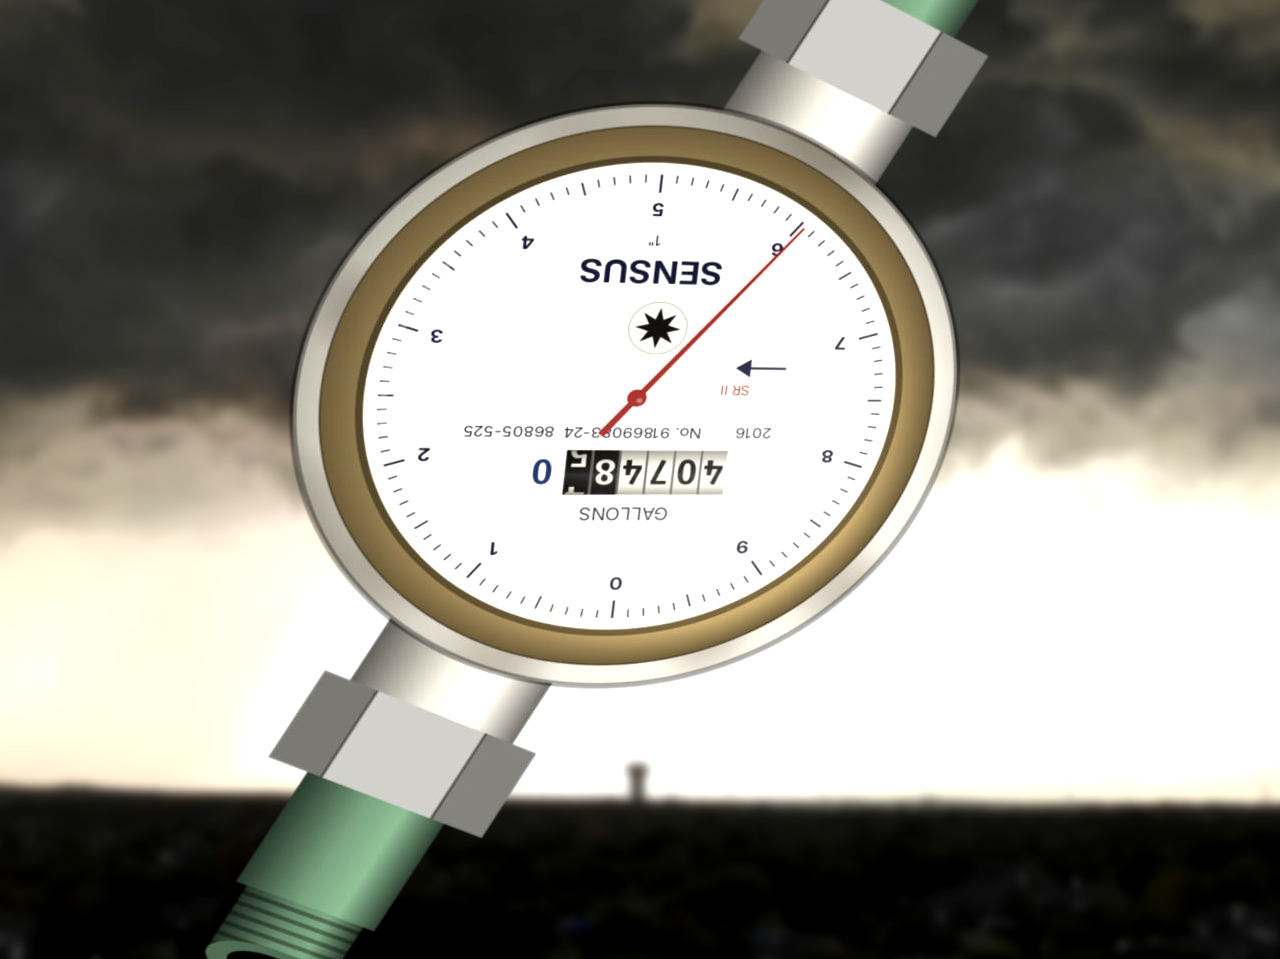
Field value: {"value": 4074846.0, "unit": "gal"}
